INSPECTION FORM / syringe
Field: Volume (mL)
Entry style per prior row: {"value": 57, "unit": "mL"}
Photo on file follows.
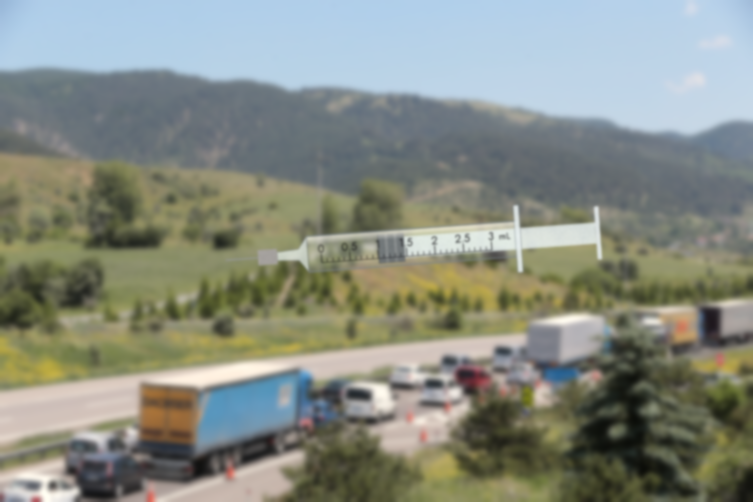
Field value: {"value": 1, "unit": "mL"}
